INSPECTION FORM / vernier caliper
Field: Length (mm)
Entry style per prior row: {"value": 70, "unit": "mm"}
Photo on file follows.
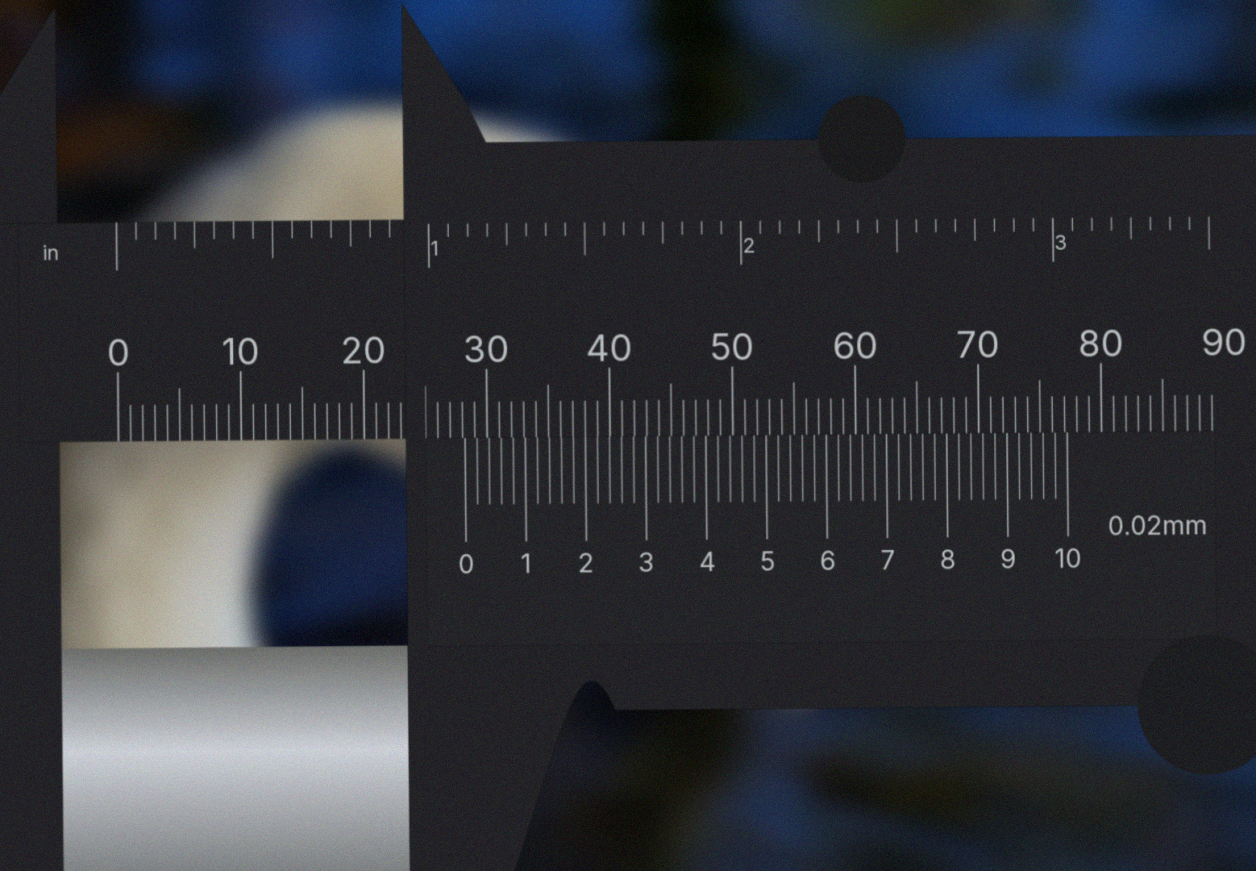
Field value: {"value": 28.2, "unit": "mm"}
